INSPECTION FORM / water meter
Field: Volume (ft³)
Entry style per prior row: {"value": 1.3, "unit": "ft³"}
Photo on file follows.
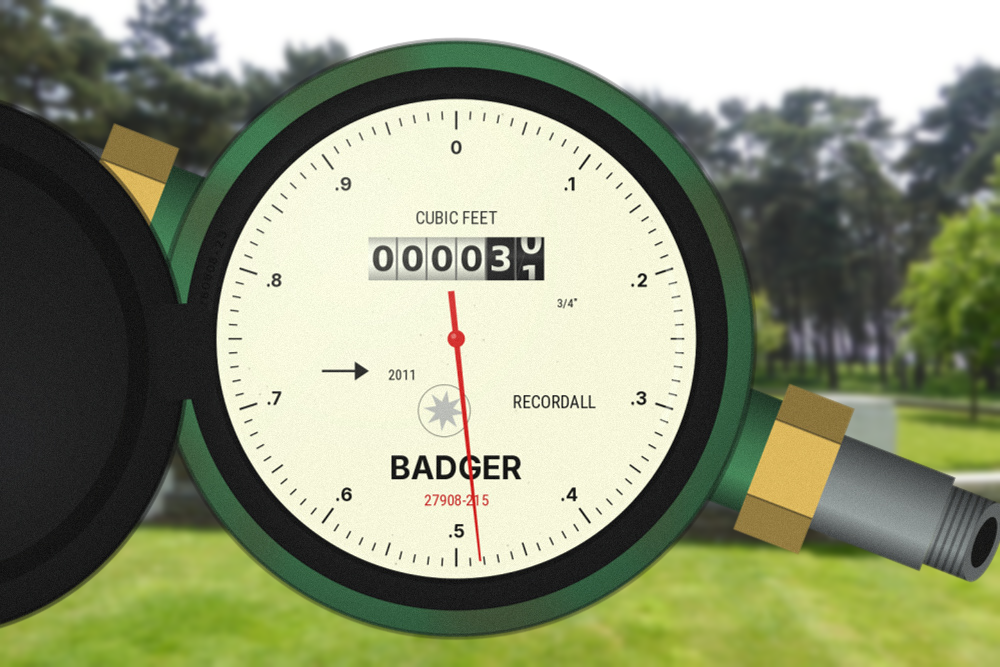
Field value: {"value": 30.48, "unit": "ft³"}
